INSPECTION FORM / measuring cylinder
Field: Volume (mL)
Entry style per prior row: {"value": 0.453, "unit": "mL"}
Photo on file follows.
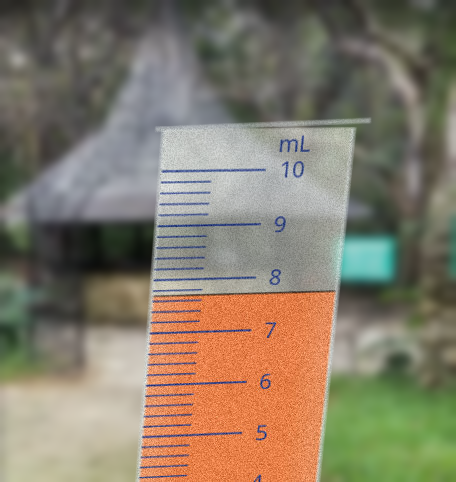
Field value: {"value": 7.7, "unit": "mL"}
